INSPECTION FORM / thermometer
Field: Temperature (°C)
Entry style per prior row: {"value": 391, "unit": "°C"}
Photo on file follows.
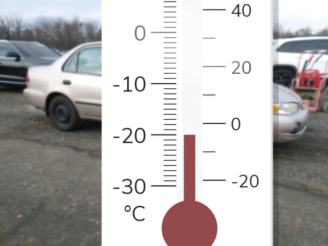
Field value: {"value": -20, "unit": "°C"}
